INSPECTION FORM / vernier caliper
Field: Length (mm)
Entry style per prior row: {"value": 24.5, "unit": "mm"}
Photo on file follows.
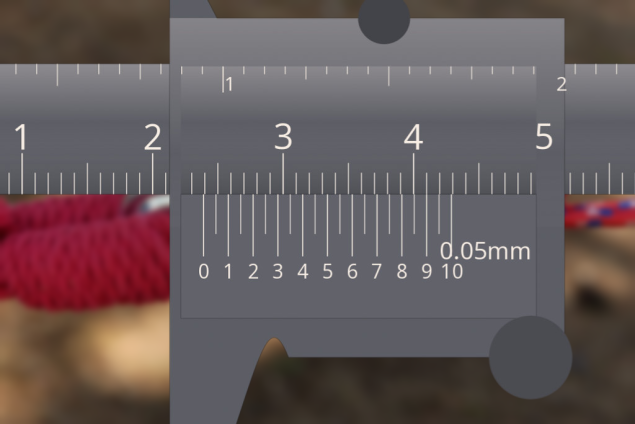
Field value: {"value": 23.9, "unit": "mm"}
